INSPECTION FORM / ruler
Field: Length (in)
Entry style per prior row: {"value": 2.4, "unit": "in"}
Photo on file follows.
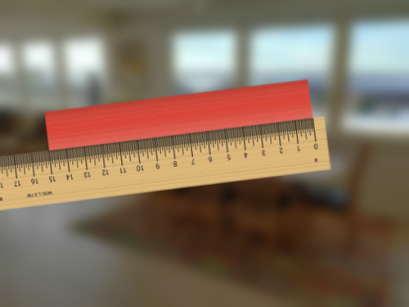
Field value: {"value": 15, "unit": "in"}
